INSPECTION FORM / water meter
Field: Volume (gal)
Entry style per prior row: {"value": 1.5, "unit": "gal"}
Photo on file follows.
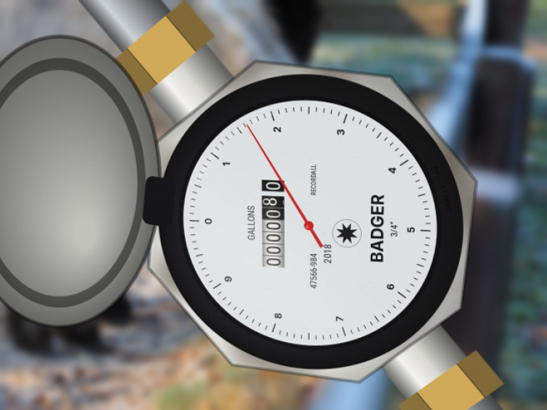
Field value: {"value": 81.6, "unit": "gal"}
